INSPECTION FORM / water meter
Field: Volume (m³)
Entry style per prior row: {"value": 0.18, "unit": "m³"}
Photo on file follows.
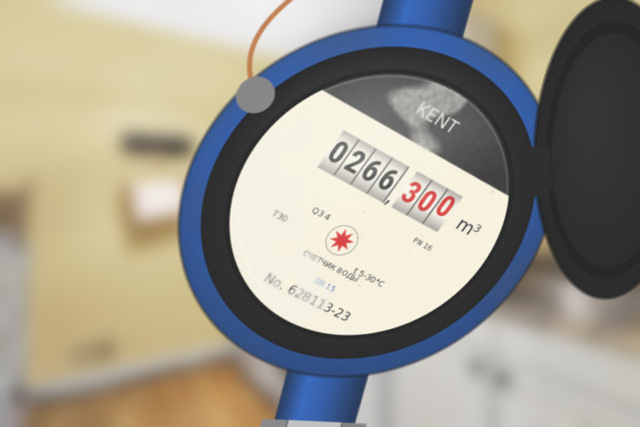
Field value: {"value": 266.300, "unit": "m³"}
